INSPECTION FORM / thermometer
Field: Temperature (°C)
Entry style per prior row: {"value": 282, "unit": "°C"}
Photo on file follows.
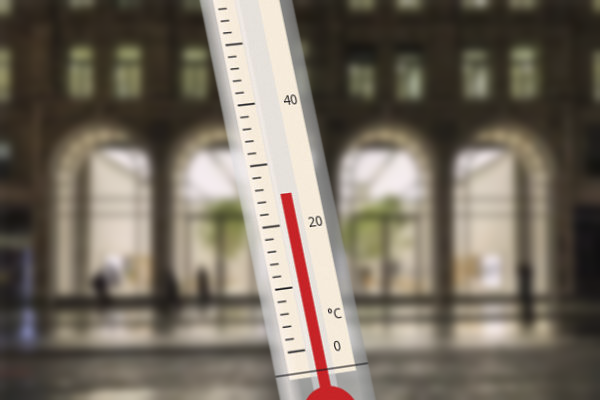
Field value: {"value": 25, "unit": "°C"}
